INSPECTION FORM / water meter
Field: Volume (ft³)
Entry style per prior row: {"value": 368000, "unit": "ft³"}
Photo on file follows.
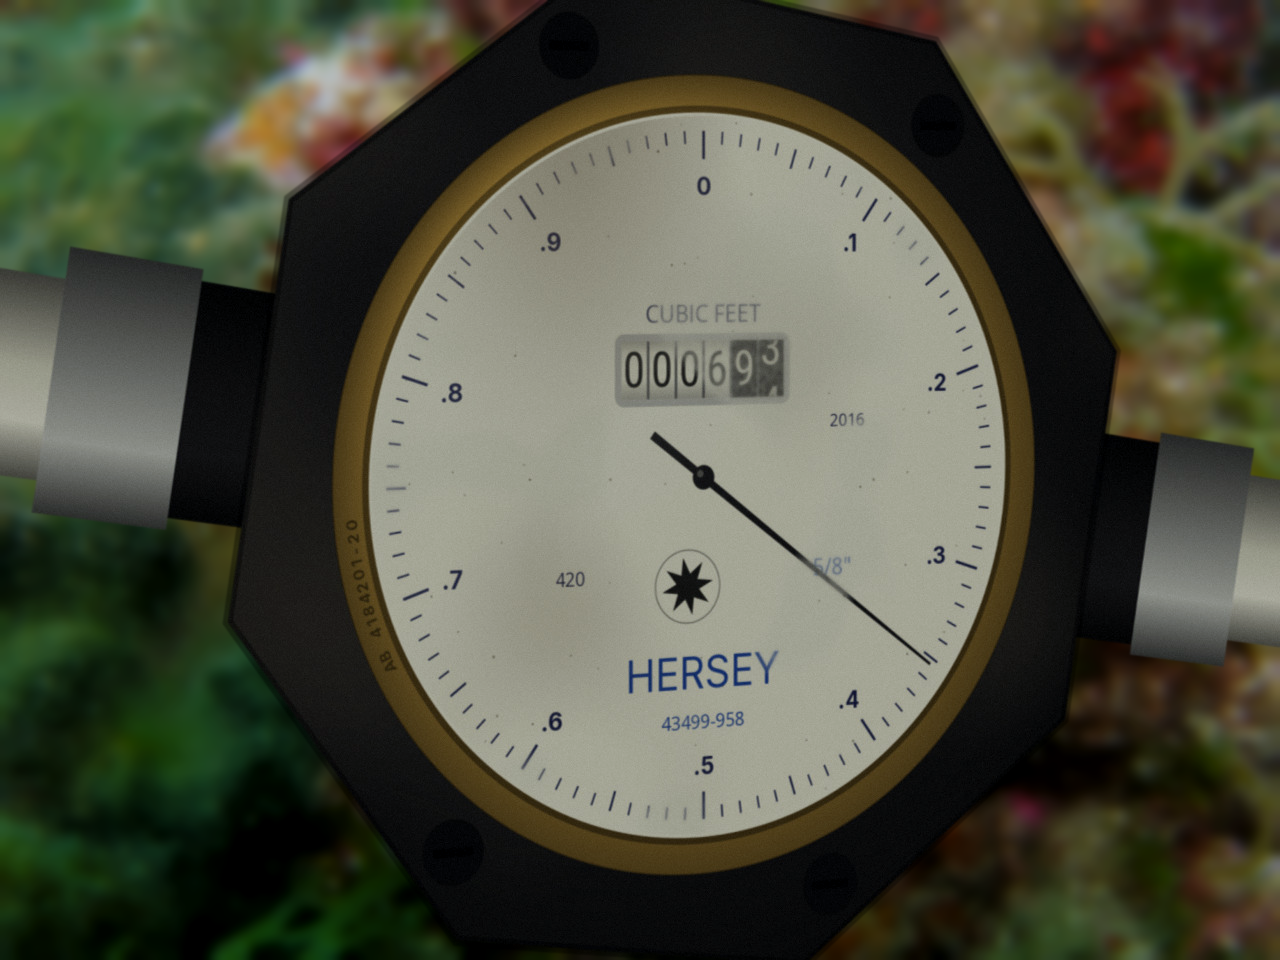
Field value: {"value": 693.35, "unit": "ft³"}
